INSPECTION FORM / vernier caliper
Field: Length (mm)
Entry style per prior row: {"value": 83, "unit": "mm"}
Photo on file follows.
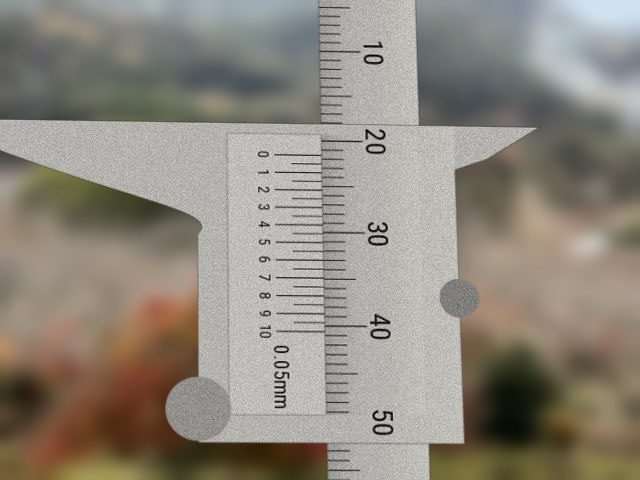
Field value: {"value": 21.6, "unit": "mm"}
